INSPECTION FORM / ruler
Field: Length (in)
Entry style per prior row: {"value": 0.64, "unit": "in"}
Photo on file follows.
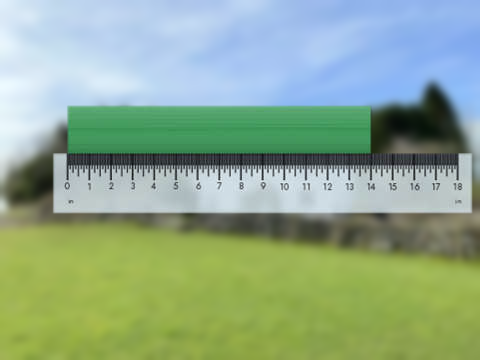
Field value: {"value": 14, "unit": "in"}
